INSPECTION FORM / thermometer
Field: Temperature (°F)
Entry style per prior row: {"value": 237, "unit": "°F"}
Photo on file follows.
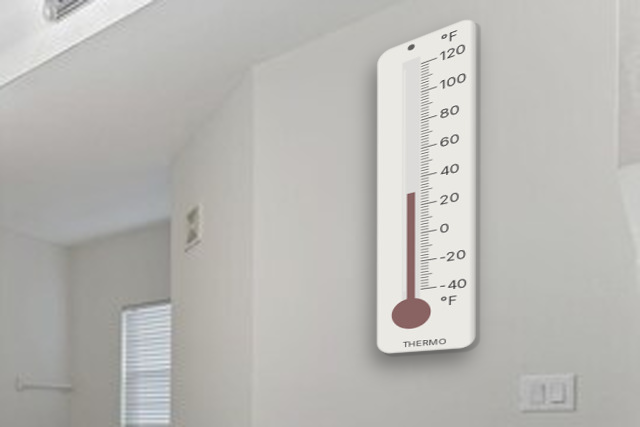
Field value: {"value": 30, "unit": "°F"}
